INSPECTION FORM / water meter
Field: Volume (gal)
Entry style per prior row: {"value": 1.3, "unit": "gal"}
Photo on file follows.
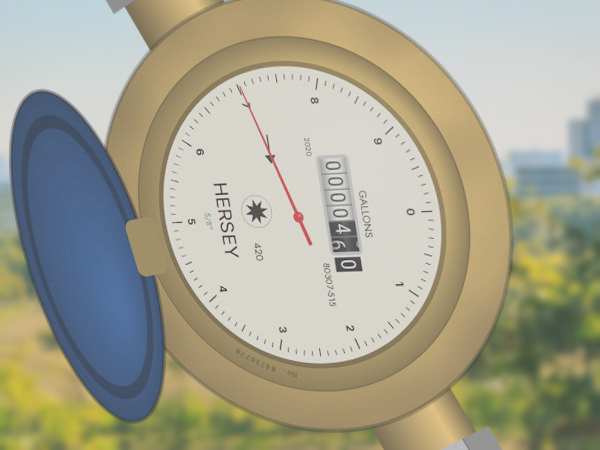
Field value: {"value": 457.0, "unit": "gal"}
